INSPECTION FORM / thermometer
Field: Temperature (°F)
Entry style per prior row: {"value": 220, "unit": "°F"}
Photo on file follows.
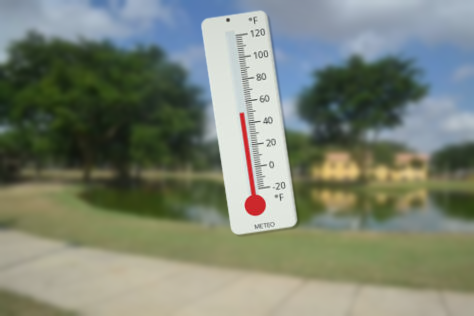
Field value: {"value": 50, "unit": "°F"}
